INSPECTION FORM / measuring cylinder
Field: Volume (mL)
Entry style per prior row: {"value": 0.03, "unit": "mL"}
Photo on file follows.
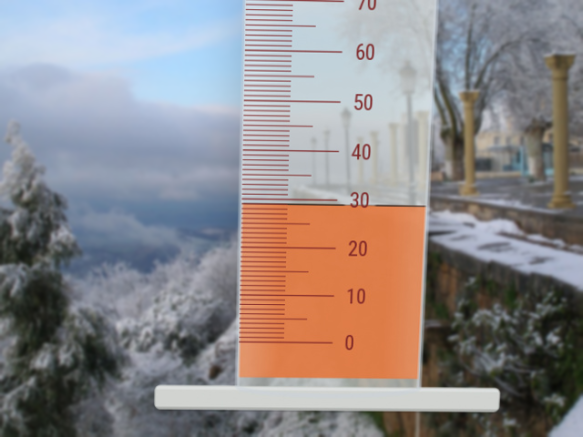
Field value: {"value": 29, "unit": "mL"}
